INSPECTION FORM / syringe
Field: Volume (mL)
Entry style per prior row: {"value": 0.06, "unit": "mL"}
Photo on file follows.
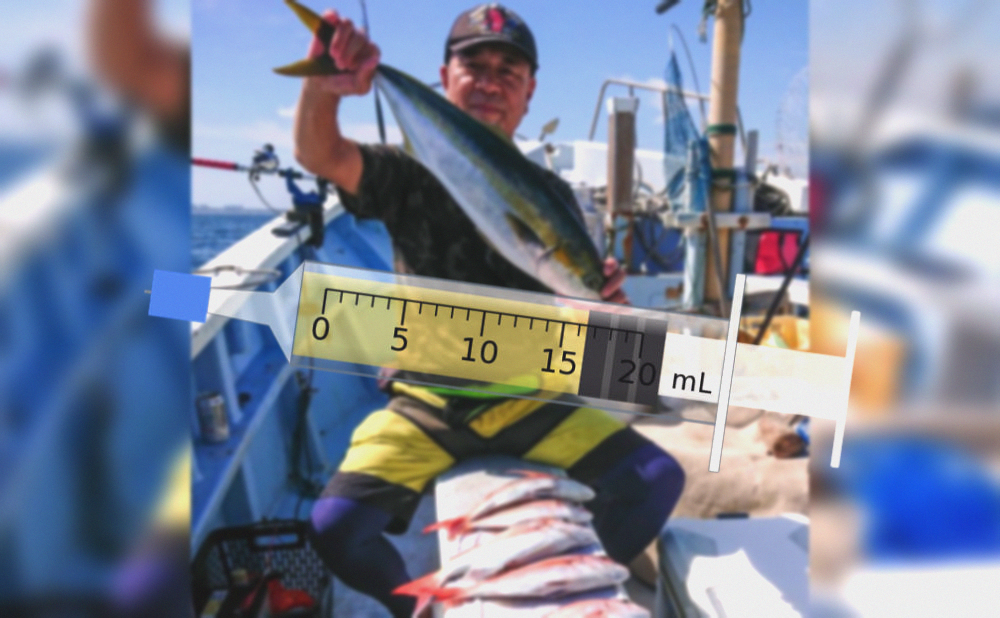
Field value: {"value": 16.5, "unit": "mL"}
